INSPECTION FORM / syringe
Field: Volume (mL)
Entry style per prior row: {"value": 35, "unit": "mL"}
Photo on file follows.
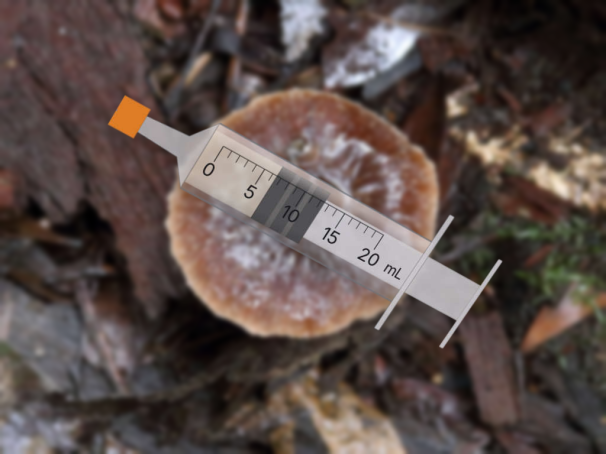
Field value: {"value": 6.5, "unit": "mL"}
